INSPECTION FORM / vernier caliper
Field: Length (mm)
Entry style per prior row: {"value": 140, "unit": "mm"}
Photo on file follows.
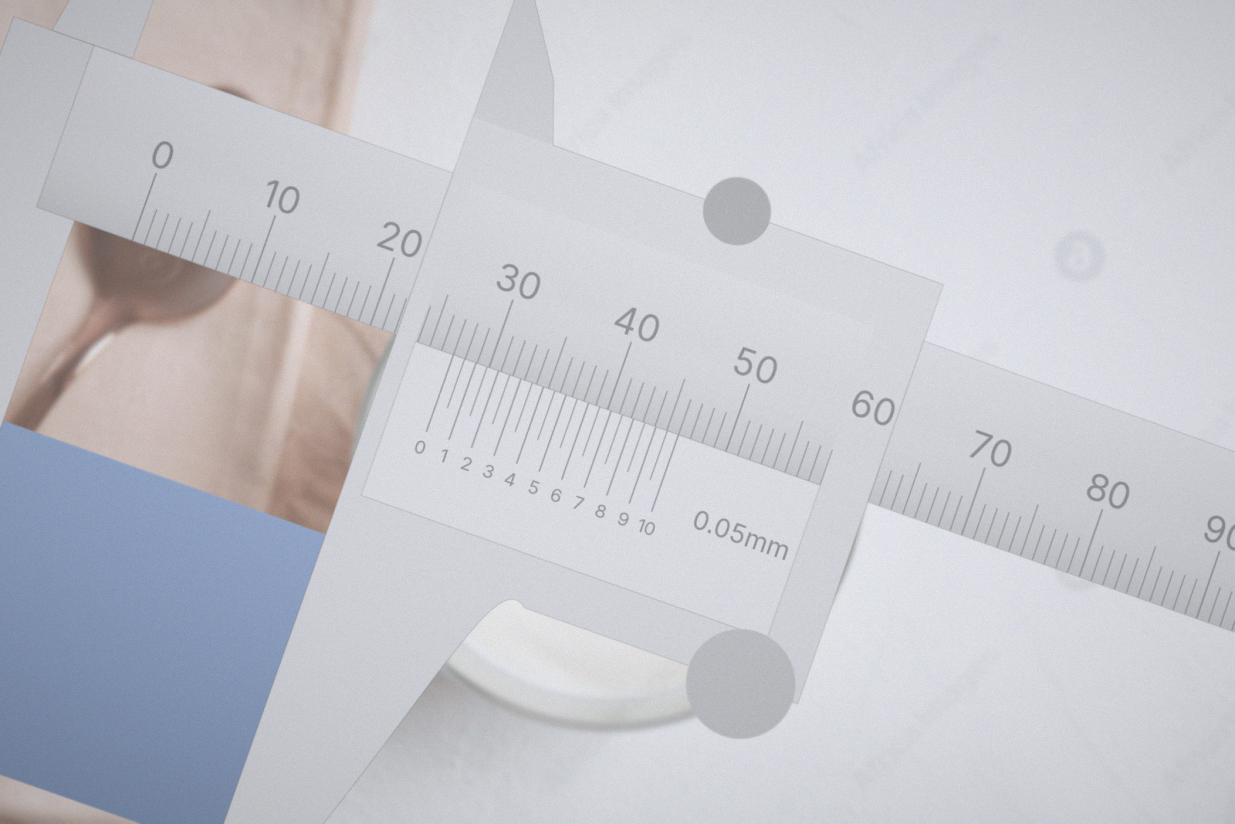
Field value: {"value": 27.0, "unit": "mm"}
